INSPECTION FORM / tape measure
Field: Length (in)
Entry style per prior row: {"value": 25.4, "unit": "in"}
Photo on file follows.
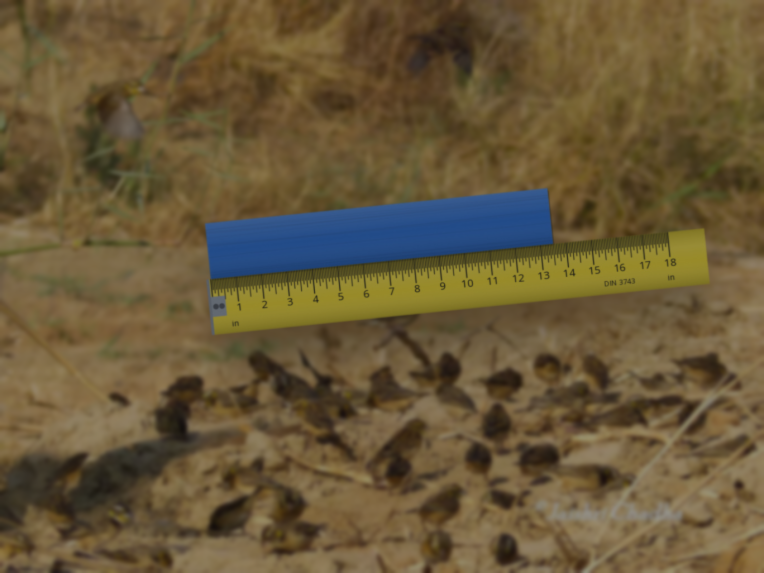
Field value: {"value": 13.5, "unit": "in"}
